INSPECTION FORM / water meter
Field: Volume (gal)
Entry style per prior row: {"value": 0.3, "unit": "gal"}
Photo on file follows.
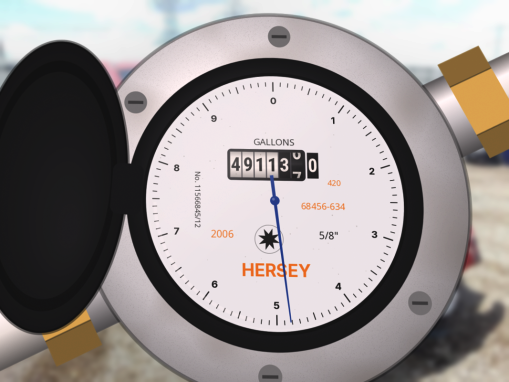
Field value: {"value": 4911364.8, "unit": "gal"}
